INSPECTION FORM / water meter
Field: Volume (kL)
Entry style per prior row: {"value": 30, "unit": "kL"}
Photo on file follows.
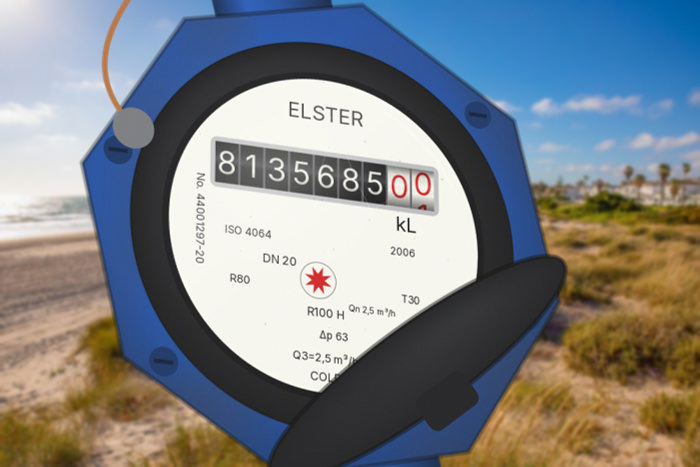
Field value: {"value": 8135685.00, "unit": "kL"}
